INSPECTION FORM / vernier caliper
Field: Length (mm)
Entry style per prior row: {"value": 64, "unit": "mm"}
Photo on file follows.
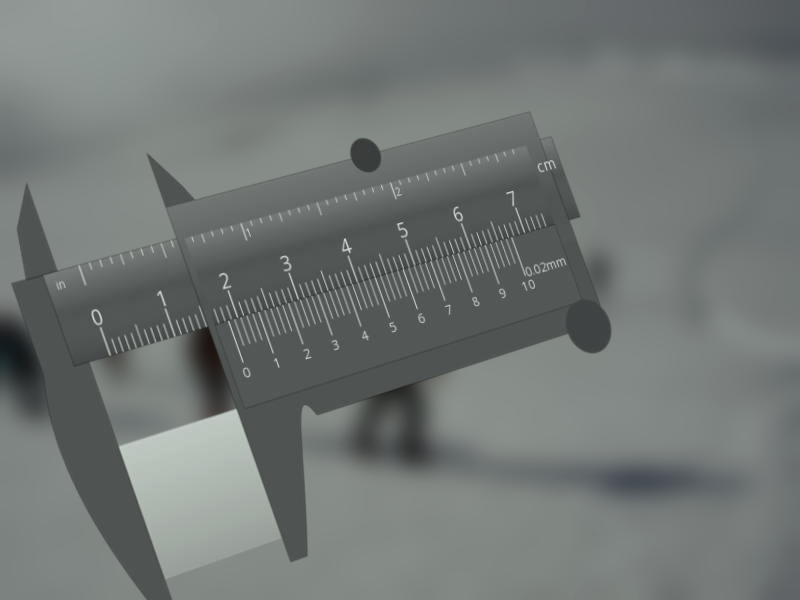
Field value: {"value": 18.5, "unit": "mm"}
